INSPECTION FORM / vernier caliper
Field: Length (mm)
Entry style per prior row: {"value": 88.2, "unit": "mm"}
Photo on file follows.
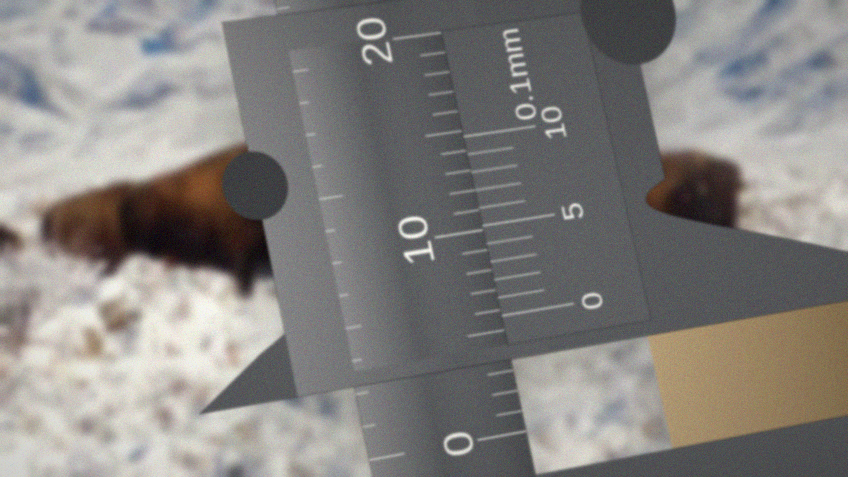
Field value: {"value": 5.7, "unit": "mm"}
